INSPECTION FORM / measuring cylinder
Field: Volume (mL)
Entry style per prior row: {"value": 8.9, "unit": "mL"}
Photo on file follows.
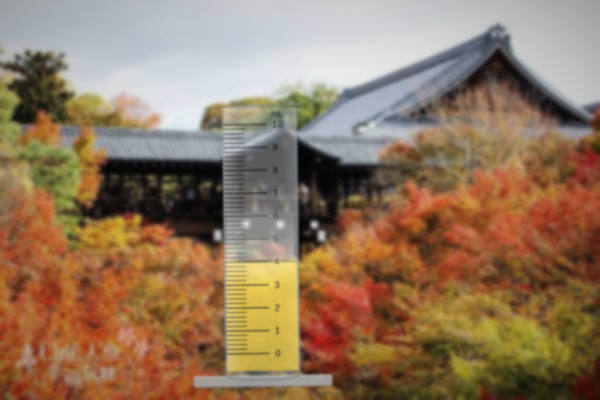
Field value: {"value": 4, "unit": "mL"}
